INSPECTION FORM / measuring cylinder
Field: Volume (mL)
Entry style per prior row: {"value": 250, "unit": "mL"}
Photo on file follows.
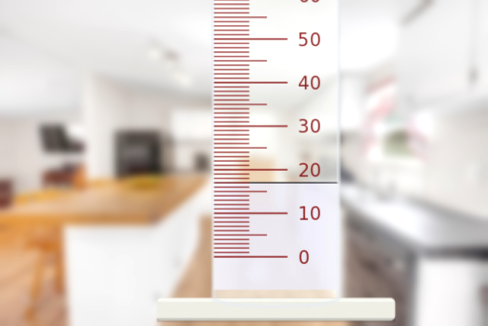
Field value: {"value": 17, "unit": "mL"}
